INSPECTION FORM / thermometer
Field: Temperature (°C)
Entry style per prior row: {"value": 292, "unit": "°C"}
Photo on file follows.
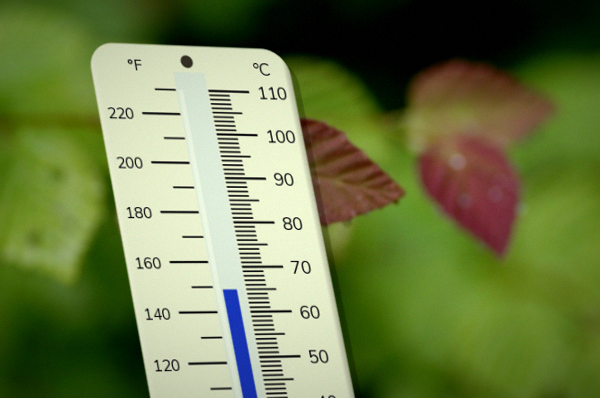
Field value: {"value": 65, "unit": "°C"}
